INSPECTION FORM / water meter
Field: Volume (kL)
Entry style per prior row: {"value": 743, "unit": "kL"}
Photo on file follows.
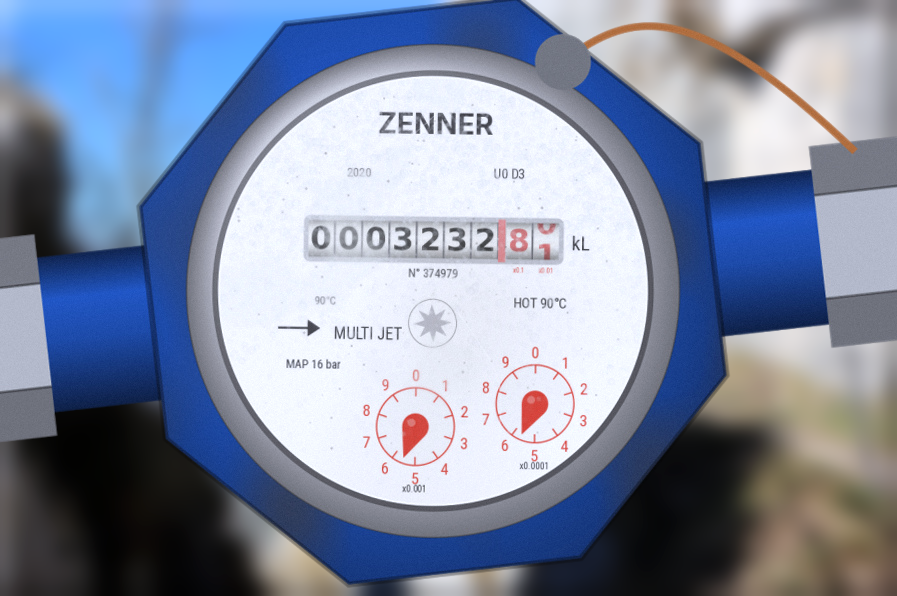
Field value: {"value": 3232.8055, "unit": "kL"}
